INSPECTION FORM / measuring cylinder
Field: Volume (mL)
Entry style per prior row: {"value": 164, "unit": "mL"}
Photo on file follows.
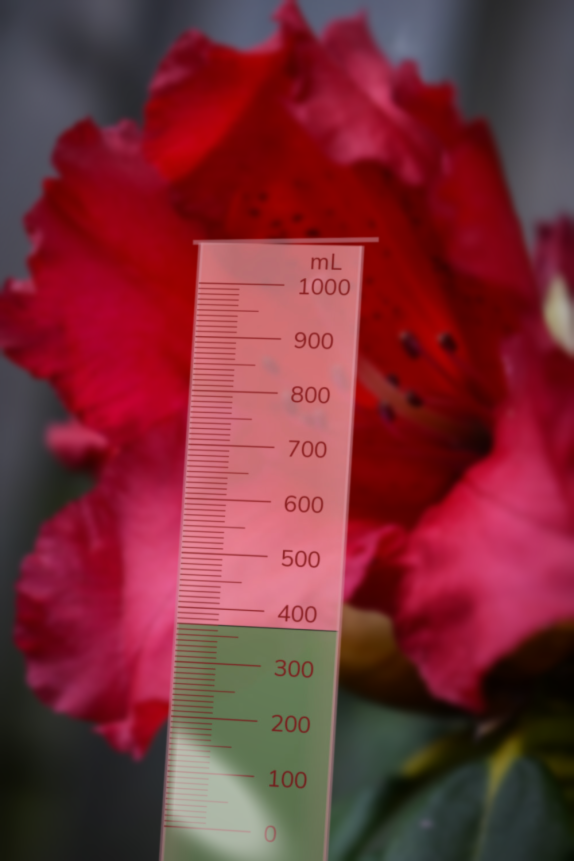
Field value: {"value": 370, "unit": "mL"}
